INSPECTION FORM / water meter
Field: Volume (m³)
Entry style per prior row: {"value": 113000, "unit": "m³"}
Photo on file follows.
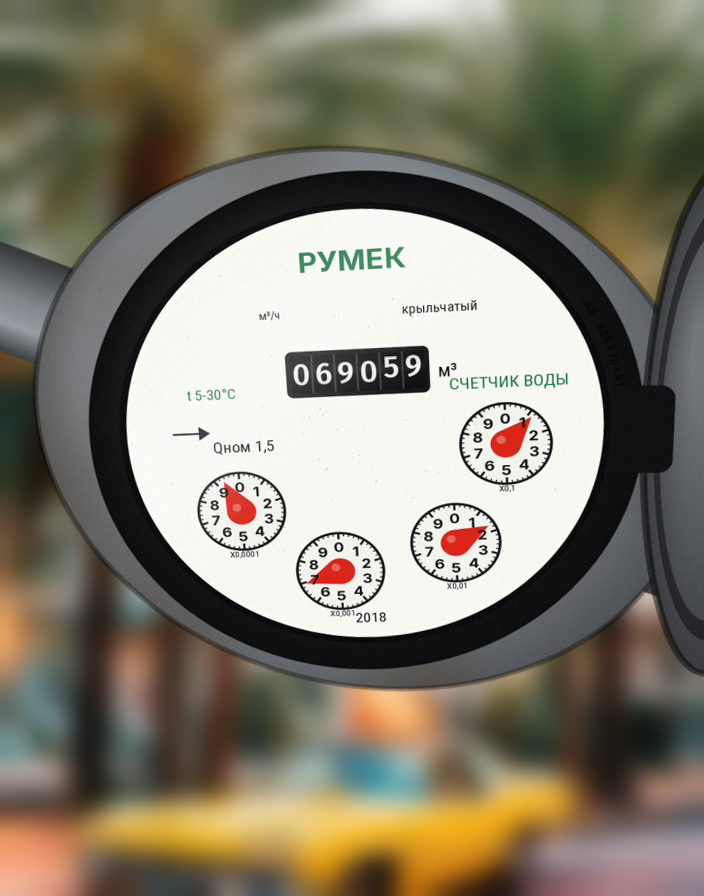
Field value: {"value": 69059.1169, "unit": "m³"}
